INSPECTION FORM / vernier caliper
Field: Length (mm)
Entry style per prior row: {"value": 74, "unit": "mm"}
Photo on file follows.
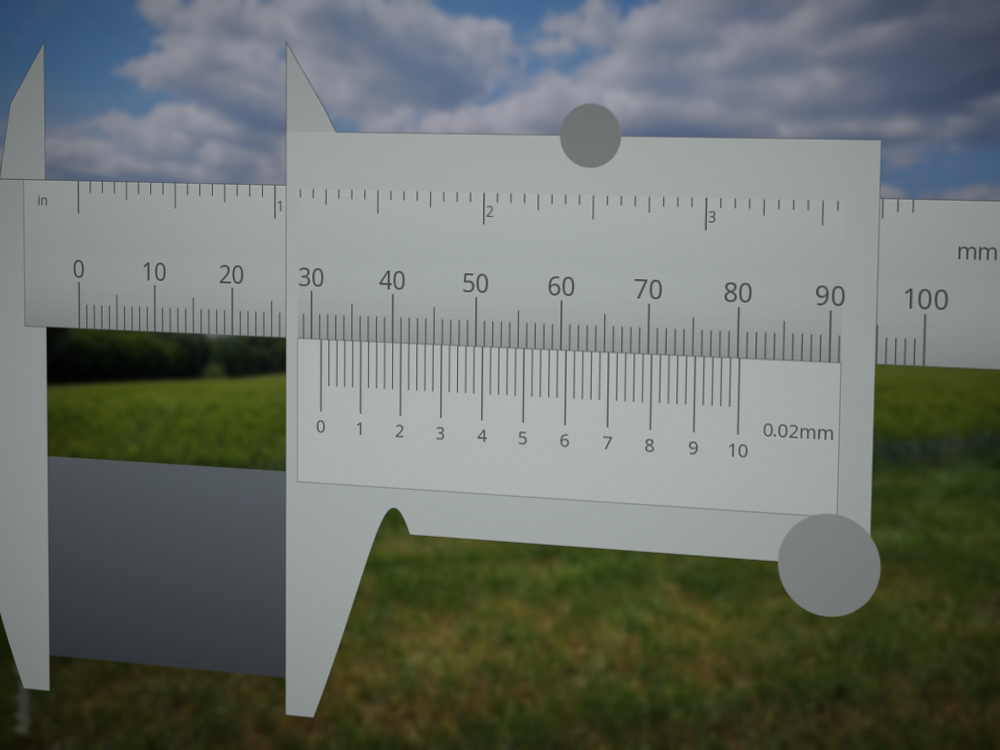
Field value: {"value": 31.2, "unit": "mm"}
